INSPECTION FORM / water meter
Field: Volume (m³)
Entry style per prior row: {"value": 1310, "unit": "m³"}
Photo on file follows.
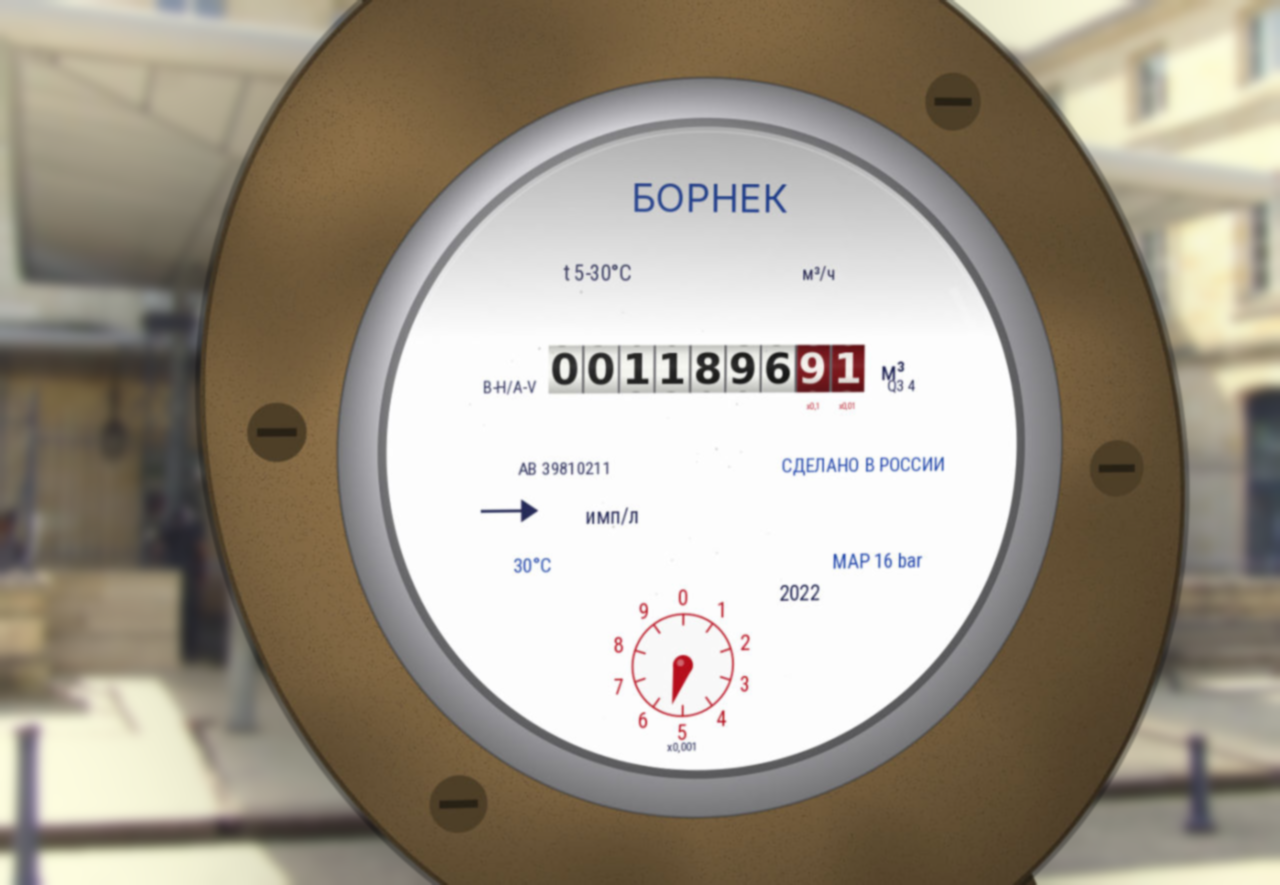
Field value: {"value": 11896.915, "unit": "m³"}
